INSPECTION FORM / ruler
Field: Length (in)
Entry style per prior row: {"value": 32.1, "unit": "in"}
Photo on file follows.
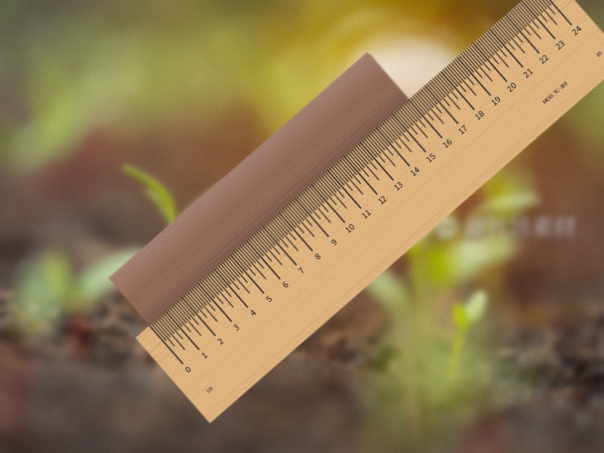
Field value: {"value": 16, "unit": "in"}
